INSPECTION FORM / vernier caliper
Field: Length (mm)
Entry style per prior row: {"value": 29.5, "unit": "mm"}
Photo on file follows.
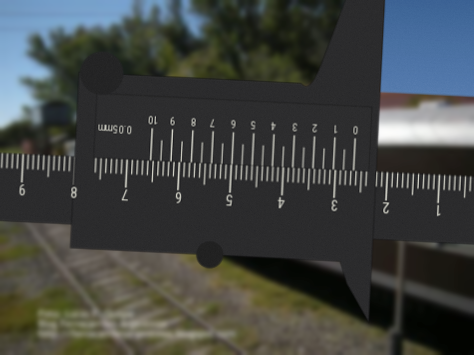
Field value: {"value": 26.5, "unit": "mm"}
